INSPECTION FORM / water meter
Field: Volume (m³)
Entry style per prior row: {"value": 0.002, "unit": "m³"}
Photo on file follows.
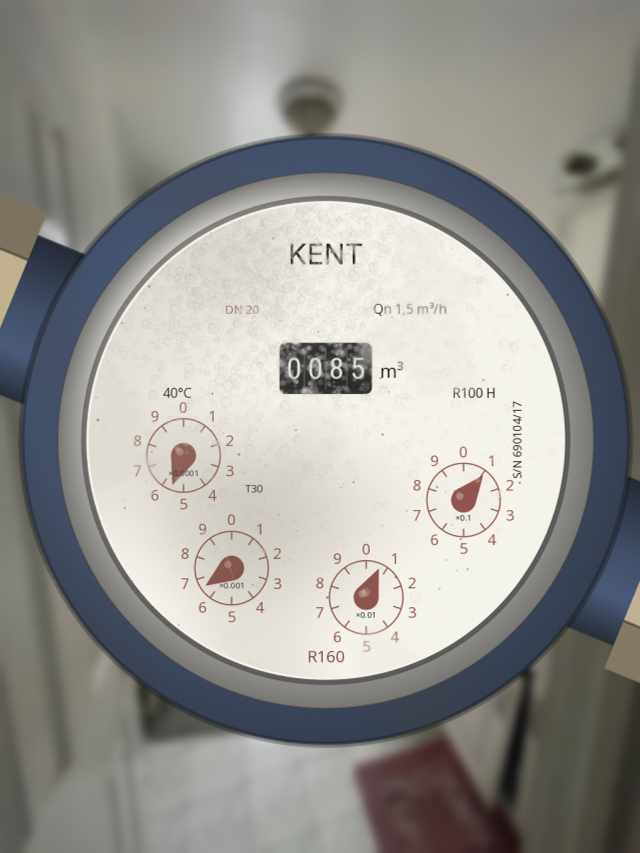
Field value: {"value": 85.1065, "unit": "m³"}
